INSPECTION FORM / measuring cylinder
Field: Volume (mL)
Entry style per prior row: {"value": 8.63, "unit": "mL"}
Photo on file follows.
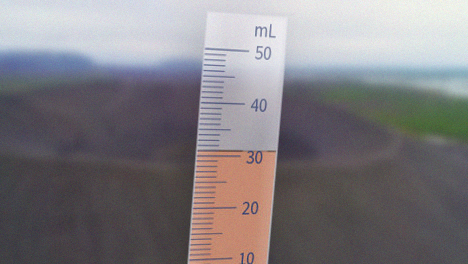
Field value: {"value": 31, "unit": "mL"}
